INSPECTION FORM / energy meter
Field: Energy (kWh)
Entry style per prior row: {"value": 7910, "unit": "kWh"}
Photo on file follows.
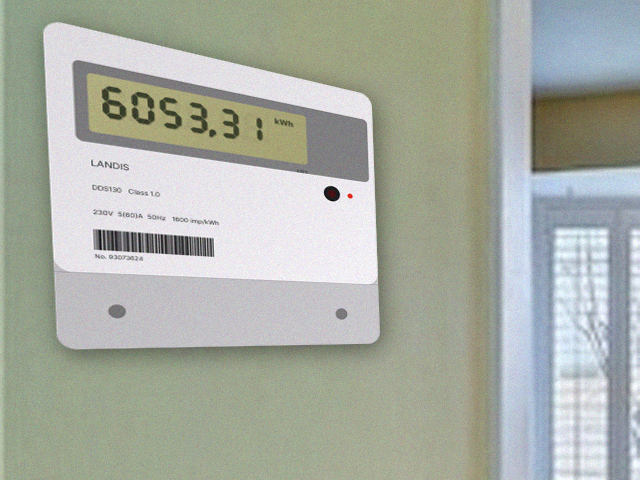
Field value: {"value": 6053.31, "unit": "kWh"}
